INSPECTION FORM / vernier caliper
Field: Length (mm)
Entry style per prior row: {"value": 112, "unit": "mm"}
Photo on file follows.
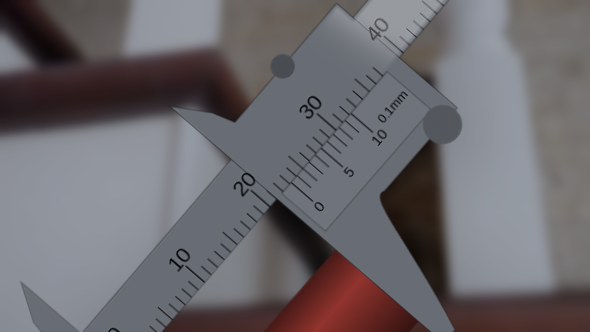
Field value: {"value": 23.2, "unit": "mm"}
